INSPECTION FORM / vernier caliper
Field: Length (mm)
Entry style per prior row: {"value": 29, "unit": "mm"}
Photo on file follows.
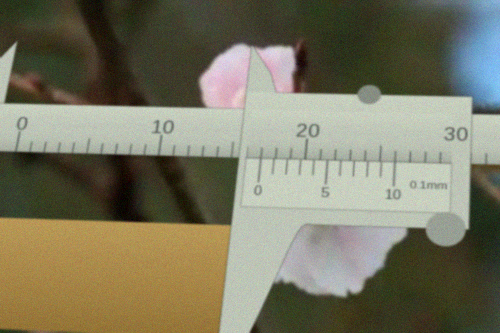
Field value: {"value": 17.0, "unit": "mm"}
